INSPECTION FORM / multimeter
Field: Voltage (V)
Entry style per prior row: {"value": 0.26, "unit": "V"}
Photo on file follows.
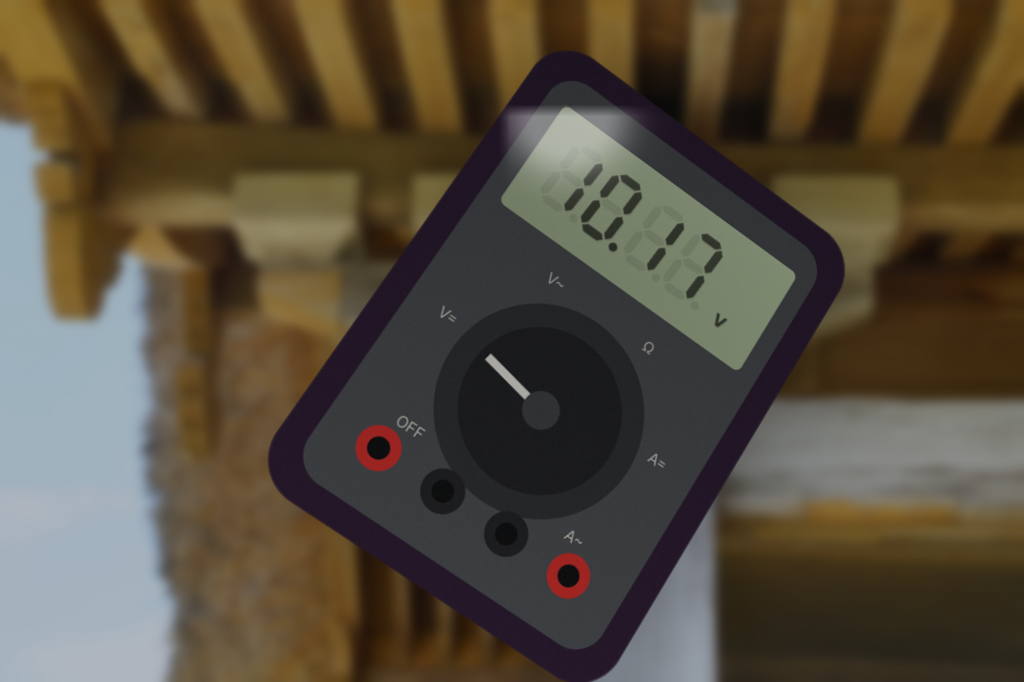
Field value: {"value": 10.17, "unit": "V"}
